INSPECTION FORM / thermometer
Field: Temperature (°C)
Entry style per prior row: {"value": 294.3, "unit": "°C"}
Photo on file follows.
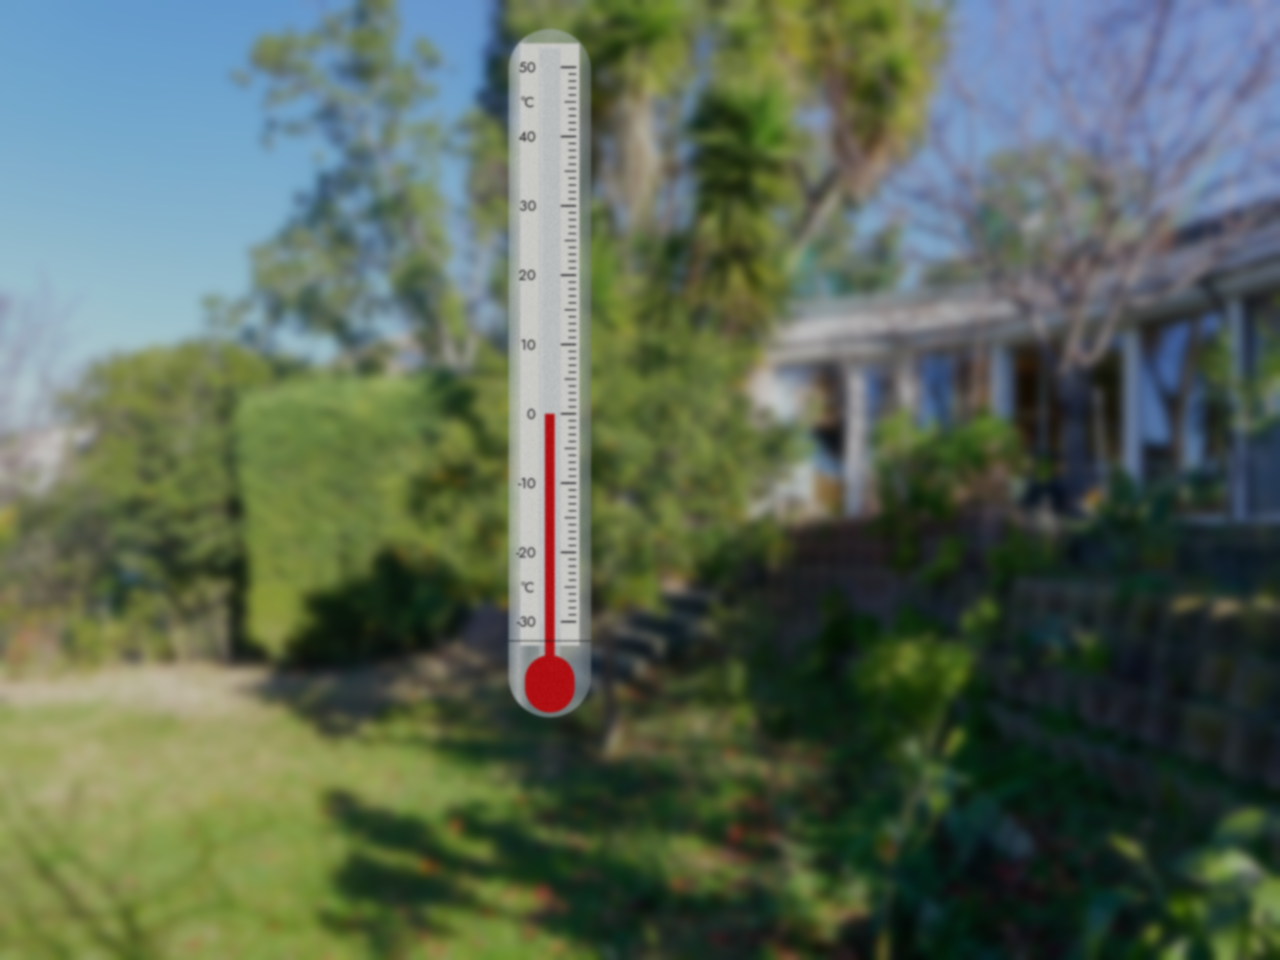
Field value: {"value": 0, "unit": "°C"}
